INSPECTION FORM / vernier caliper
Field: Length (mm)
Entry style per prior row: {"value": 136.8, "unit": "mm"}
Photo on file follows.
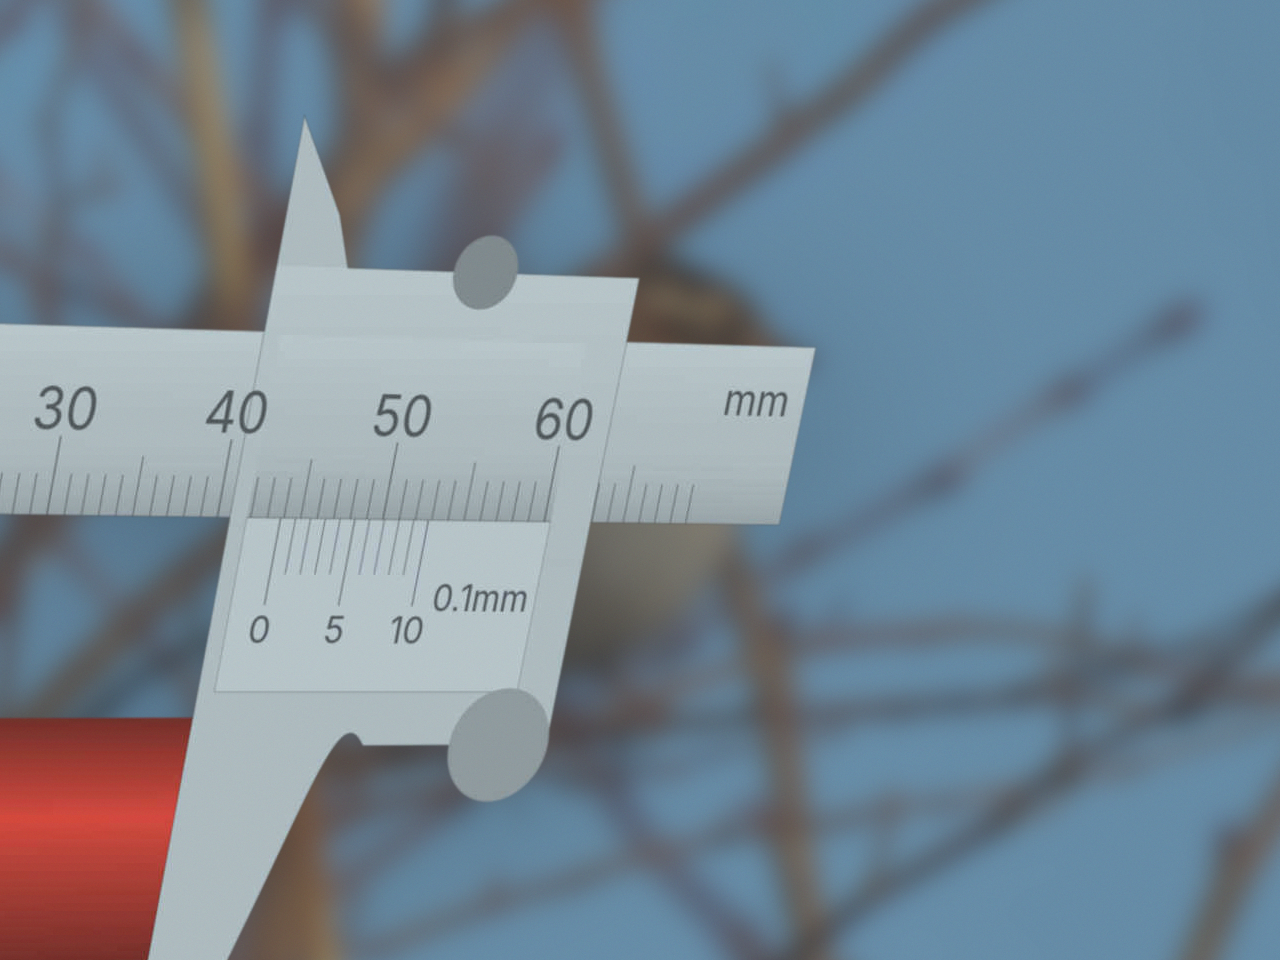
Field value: {"value": 43.8, "unit": "mm"}
